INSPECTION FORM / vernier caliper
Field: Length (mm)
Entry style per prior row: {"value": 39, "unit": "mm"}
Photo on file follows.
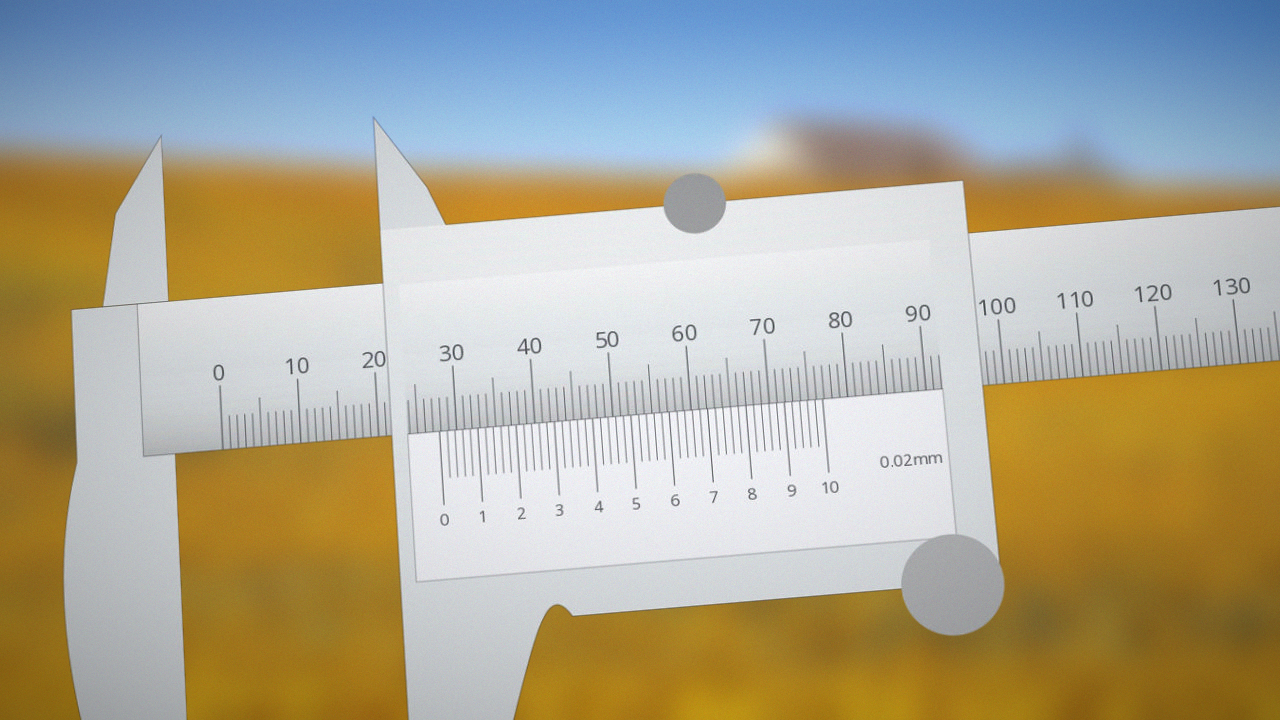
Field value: {"value": 27.8, "unit": "mm"}
